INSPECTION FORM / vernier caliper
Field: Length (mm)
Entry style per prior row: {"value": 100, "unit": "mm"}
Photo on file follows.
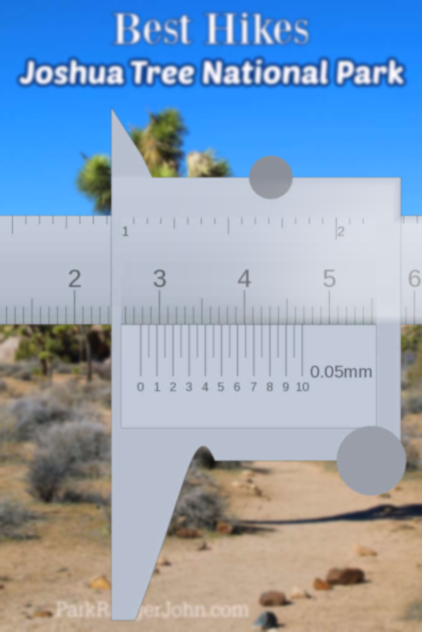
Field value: {"value": 27.8, "unit": "mm"}
